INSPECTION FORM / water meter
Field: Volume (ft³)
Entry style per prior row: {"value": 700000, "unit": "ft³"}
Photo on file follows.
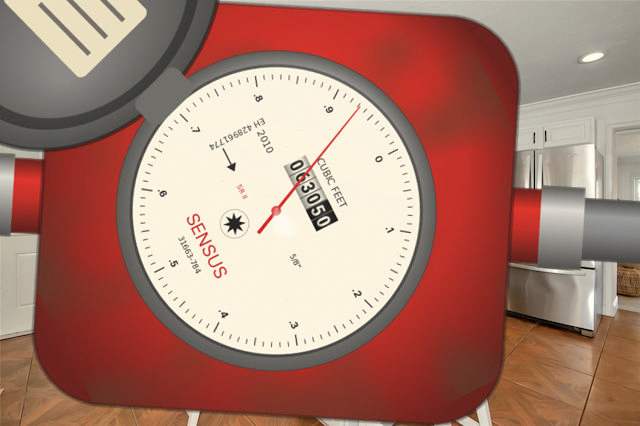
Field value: {"value": 63049.93, "unit": "ft³"}
